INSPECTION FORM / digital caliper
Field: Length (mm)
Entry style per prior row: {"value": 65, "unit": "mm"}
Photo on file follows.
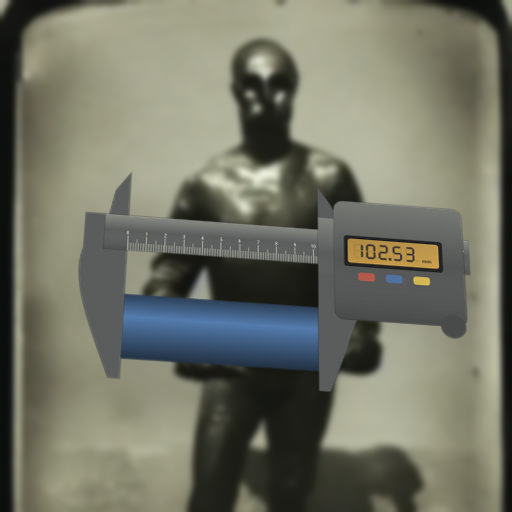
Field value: {"value": 102.53, "unit": "mm"}
